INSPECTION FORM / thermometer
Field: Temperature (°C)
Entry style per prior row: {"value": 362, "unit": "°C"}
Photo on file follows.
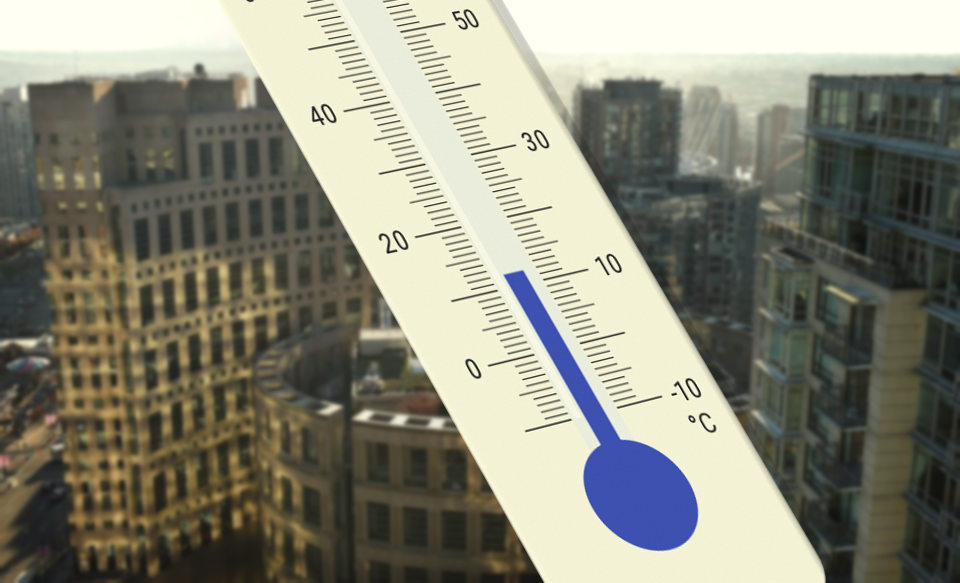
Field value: {"value": 12, "unit": "°C"}
